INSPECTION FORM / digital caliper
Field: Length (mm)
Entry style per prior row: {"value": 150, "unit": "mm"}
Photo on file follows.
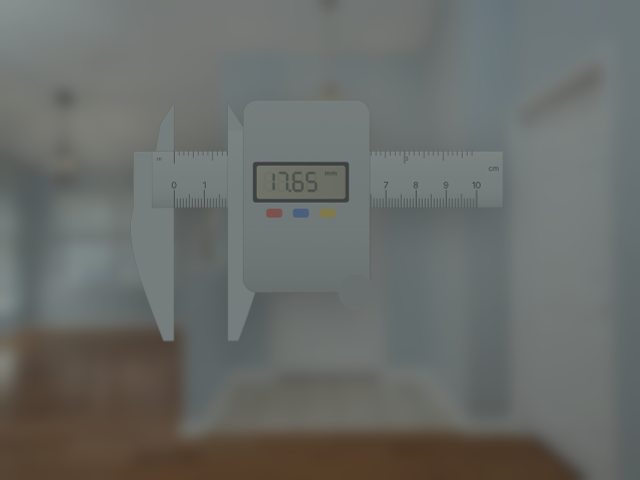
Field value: {"value": 17.65, "unit": "mm"}
